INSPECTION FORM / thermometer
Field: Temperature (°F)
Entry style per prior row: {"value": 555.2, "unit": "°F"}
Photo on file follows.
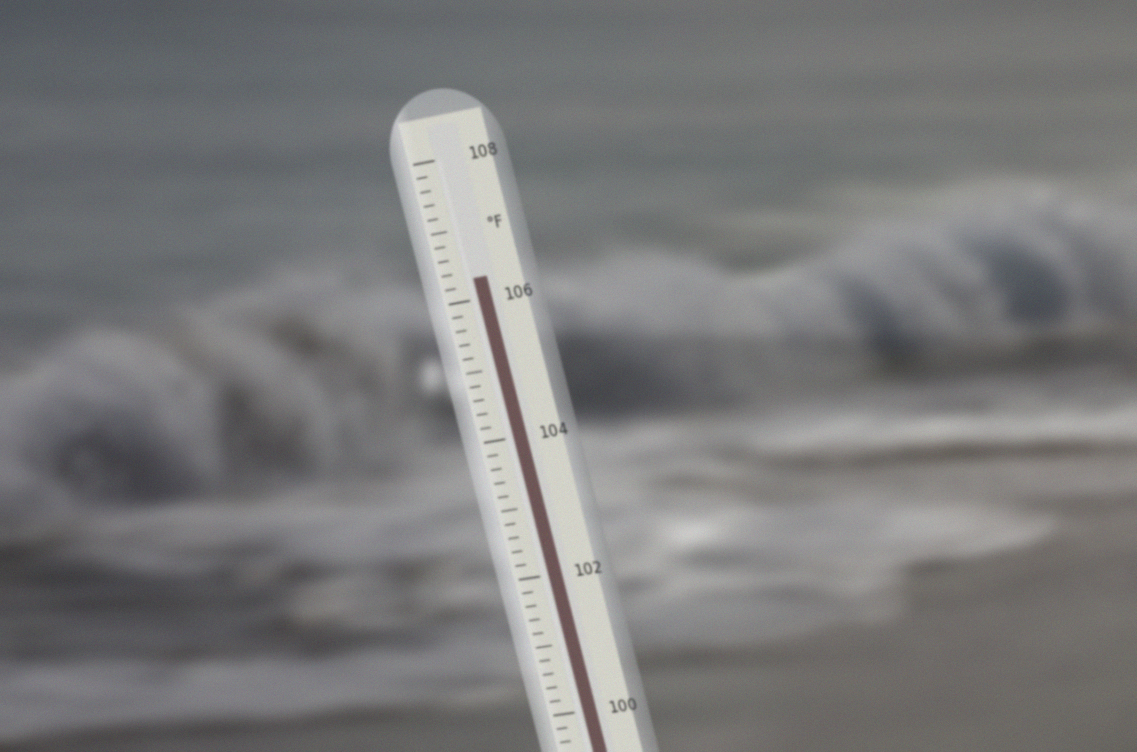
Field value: {"value": 106.3, "unit": "°F"}
